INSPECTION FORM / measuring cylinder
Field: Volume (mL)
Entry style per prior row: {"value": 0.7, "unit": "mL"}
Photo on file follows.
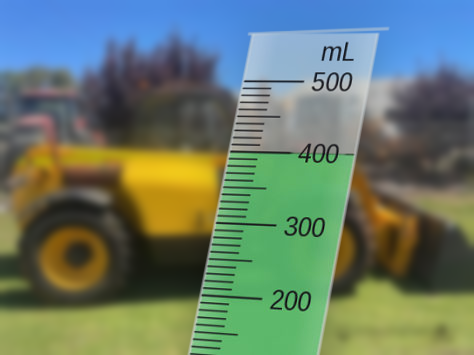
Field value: {"value": 400, "unit": "mL"}
